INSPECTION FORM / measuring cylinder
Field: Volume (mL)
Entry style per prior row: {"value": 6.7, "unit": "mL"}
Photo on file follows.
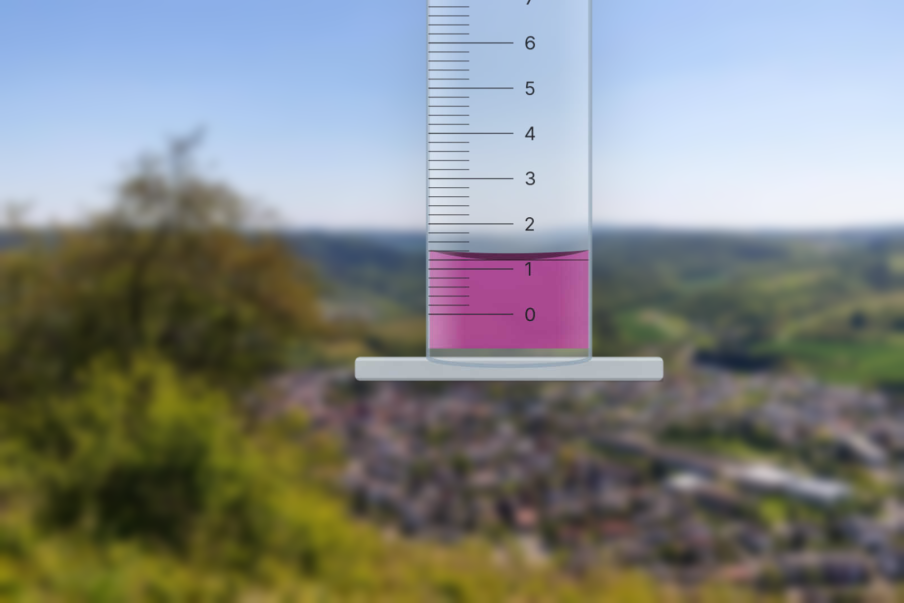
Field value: {"value": 1.2, "unit": "mL"}
